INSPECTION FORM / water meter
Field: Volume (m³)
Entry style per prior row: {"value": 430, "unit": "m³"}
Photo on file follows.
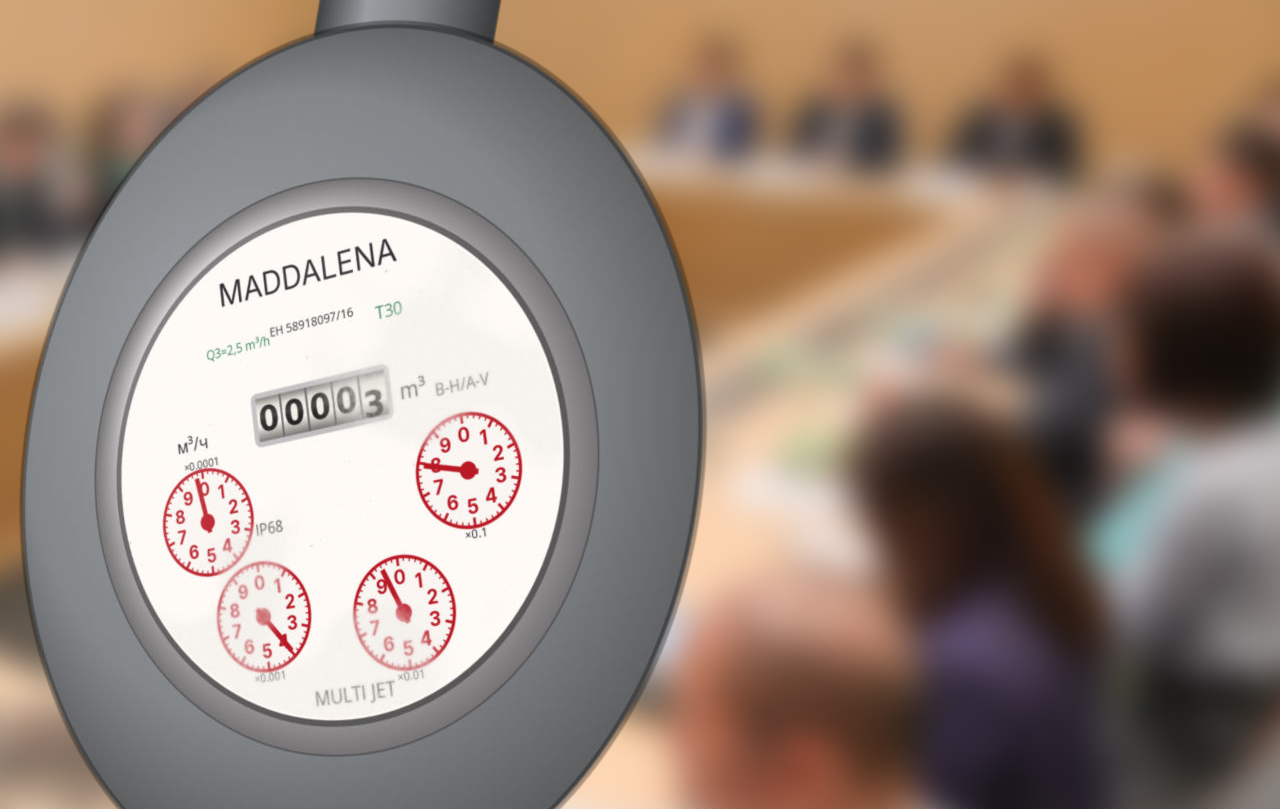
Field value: {"value": 2.7939, "unit": "m³"}
